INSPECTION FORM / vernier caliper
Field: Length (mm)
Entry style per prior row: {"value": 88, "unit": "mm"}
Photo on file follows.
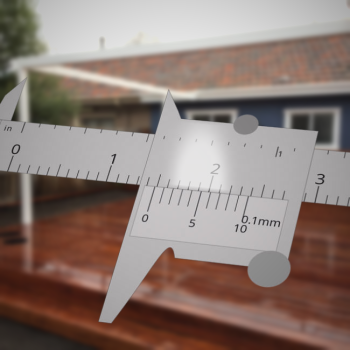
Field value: {"value": 14.8, "unit": "mm"}
